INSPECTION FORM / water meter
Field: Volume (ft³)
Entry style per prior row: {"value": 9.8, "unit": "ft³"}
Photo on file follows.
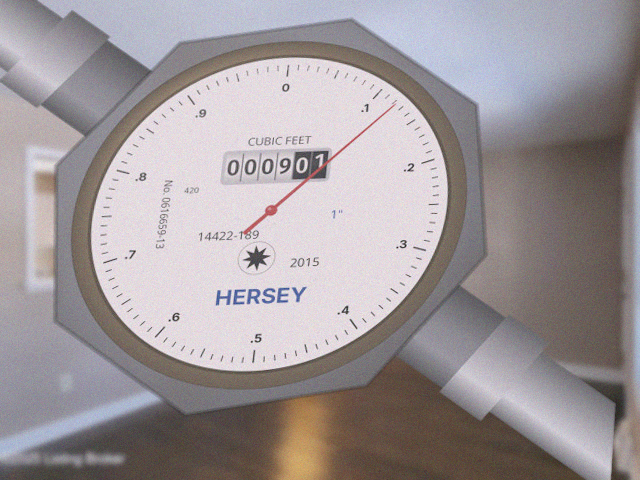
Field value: {"value": 901.12, "unit": "ft³"}
